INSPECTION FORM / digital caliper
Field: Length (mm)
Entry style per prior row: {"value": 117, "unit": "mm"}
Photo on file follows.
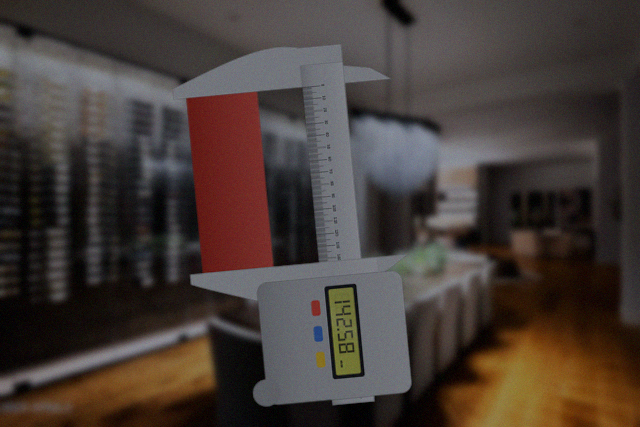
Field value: {"value": 142.58, "unit": "mm"}
